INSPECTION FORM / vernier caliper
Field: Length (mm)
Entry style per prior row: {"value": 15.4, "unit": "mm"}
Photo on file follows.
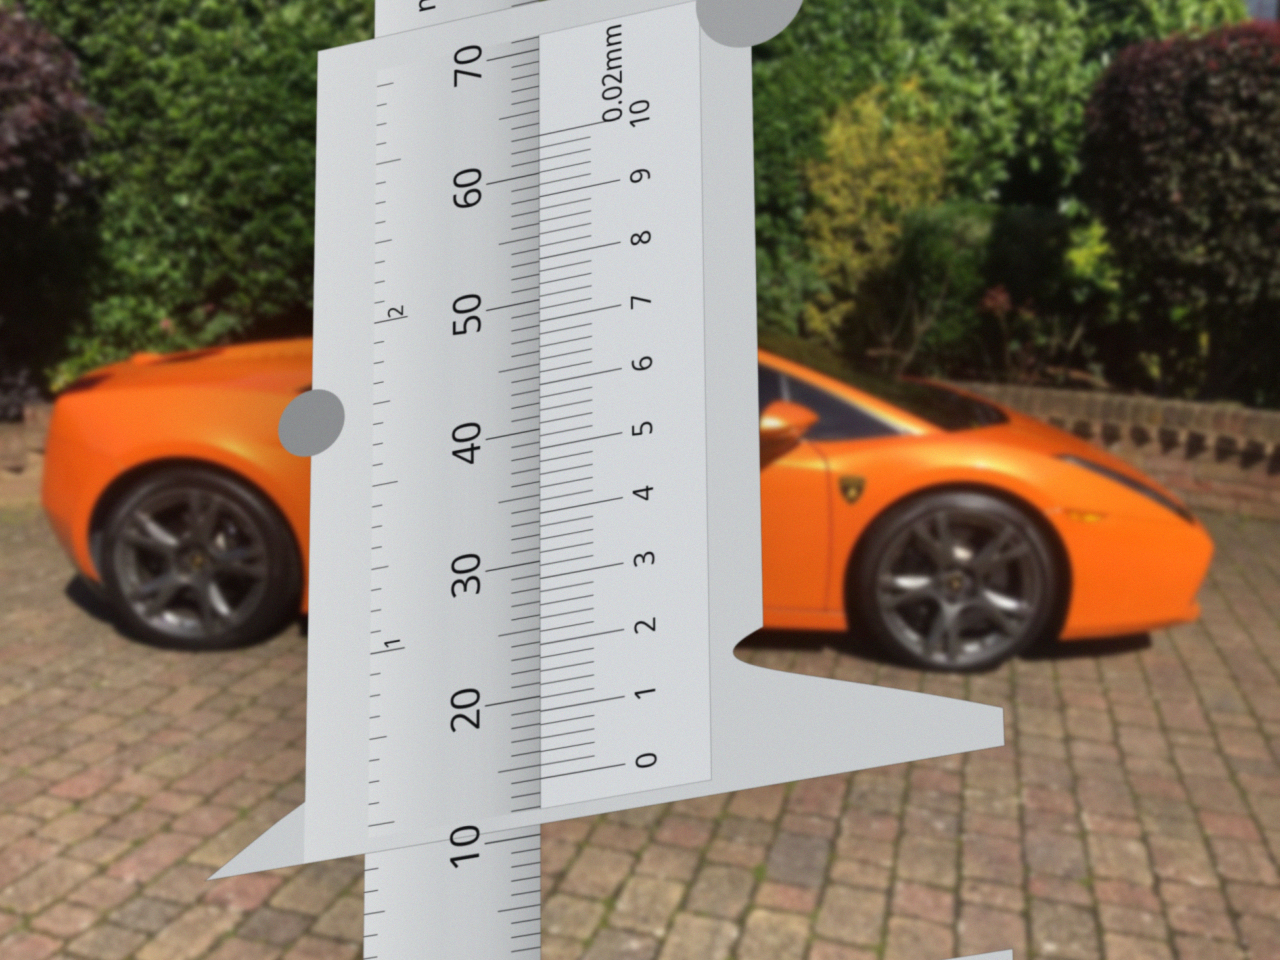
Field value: {"value": 14.0, "unit": "mm"}
